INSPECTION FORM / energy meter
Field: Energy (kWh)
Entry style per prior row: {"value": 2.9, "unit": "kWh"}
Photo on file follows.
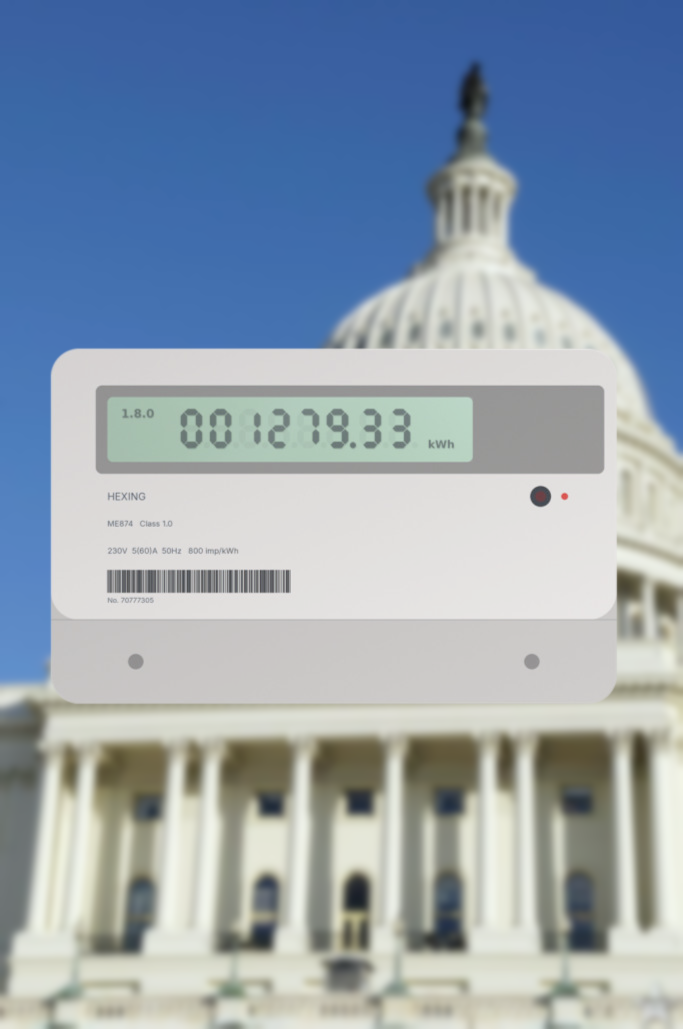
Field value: {"value": 1279.33, "unit": "kWh"}
